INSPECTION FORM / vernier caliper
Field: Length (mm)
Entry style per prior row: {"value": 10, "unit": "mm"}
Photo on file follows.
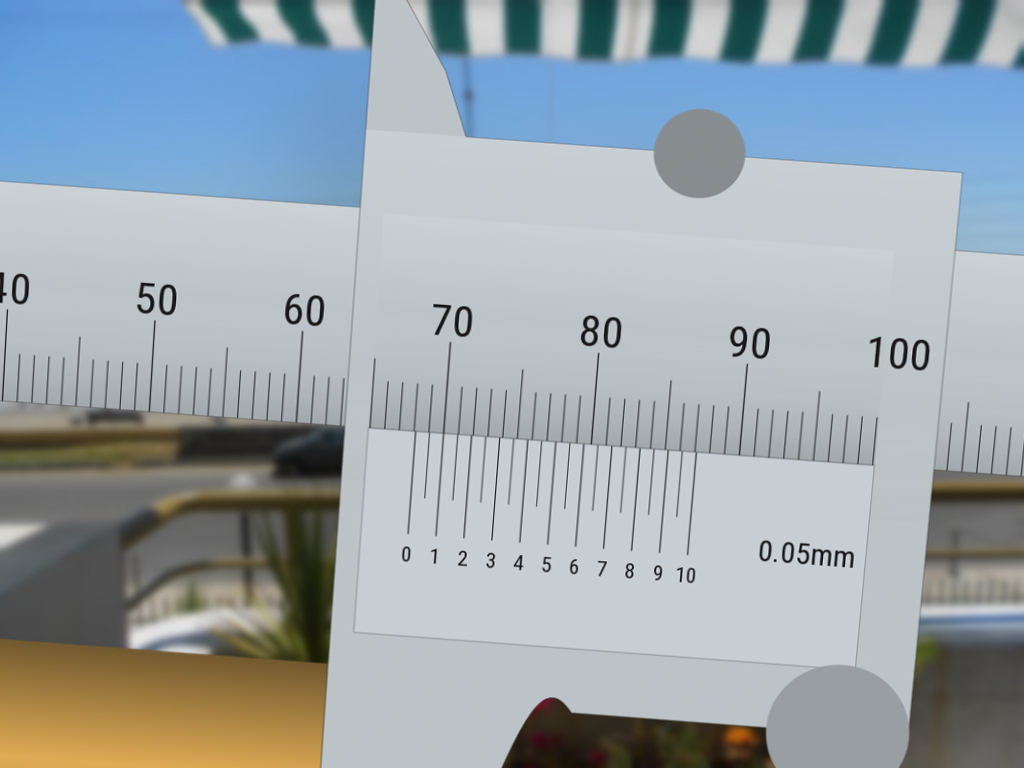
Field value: {"value": 68.1, "unit": "mm"}
